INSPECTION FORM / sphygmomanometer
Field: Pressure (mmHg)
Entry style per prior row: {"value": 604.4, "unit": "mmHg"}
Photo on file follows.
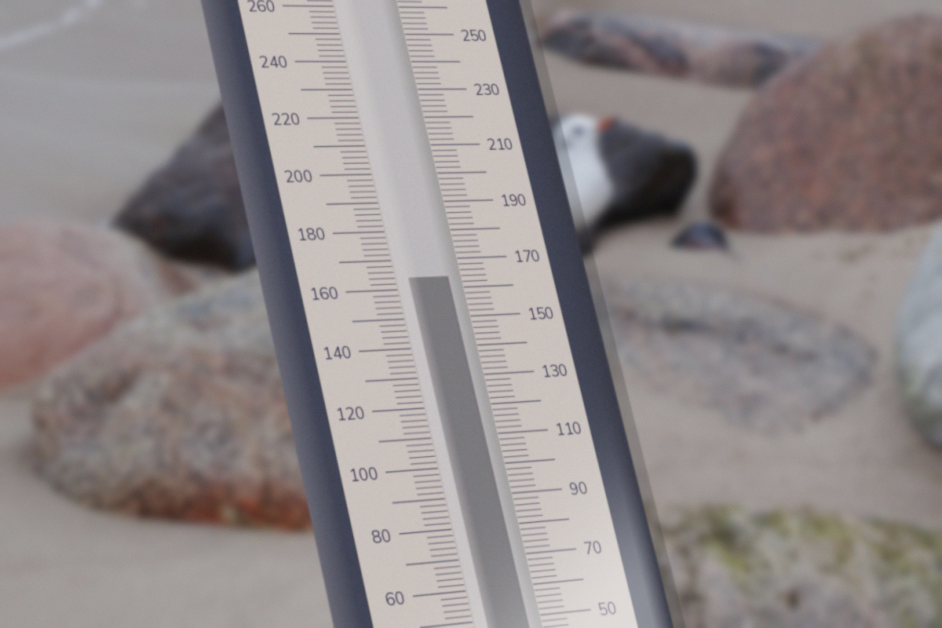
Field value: {"value": 164, "unit": "mmHg"}
